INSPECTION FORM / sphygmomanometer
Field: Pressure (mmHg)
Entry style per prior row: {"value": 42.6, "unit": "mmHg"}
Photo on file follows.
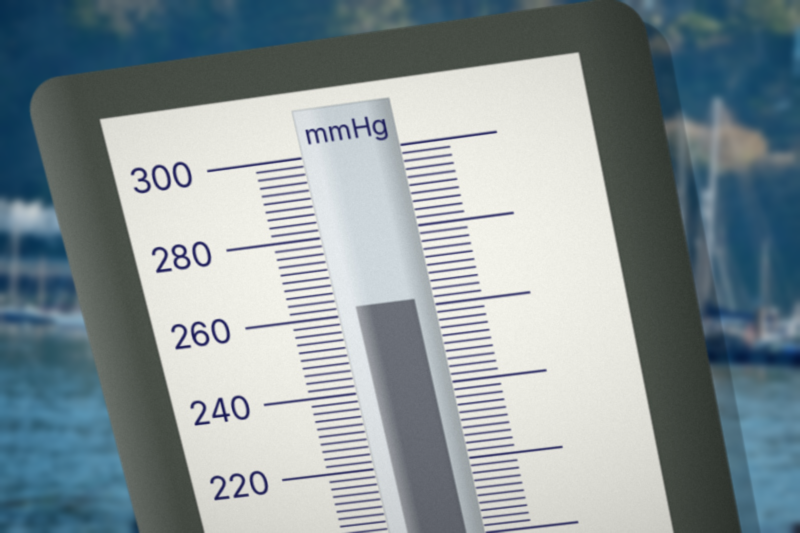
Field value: {"value": 262, "unit": "mmHg"}
